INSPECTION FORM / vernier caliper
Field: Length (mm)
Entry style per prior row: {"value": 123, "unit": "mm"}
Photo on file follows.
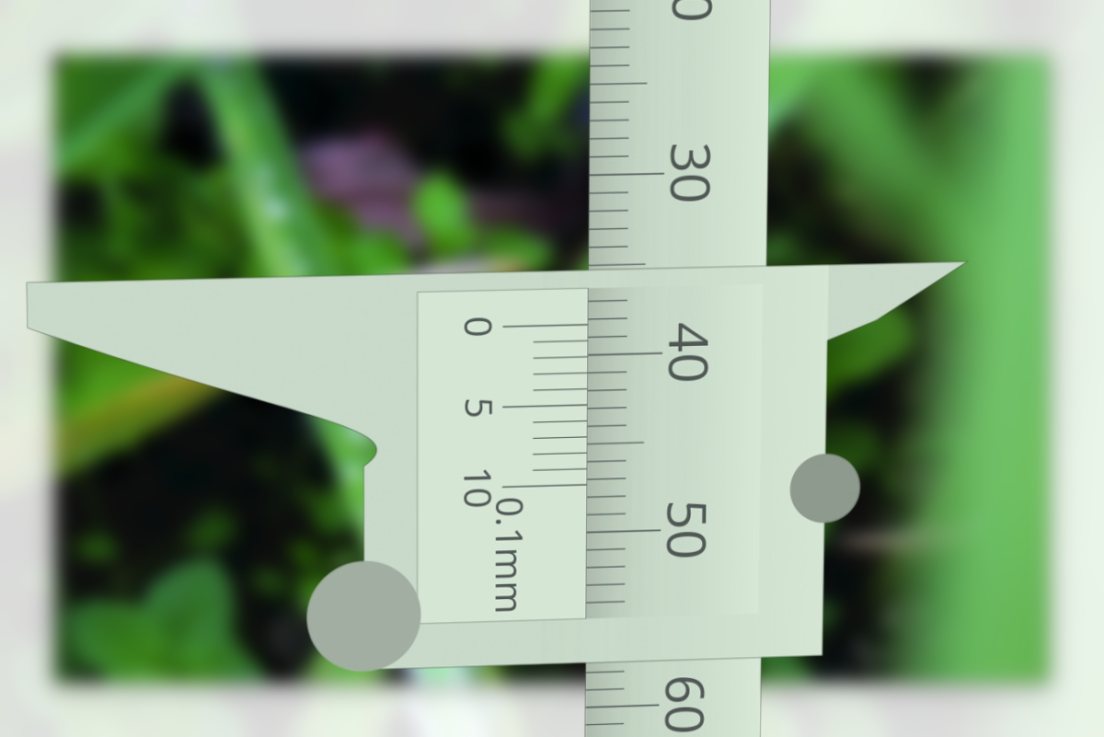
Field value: {"value": 38.3, "unit": "mm"}
